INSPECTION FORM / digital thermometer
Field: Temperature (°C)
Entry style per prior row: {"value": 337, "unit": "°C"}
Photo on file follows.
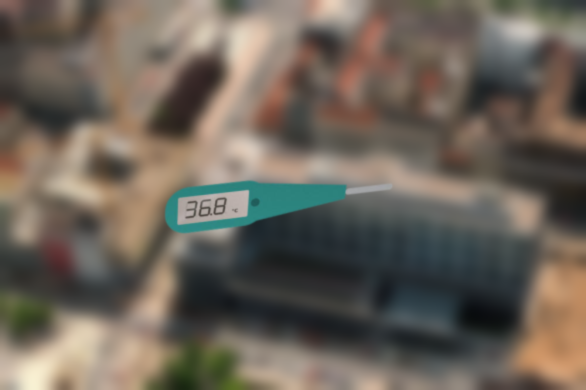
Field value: {"value": 36.8, "unit": "°C"}
